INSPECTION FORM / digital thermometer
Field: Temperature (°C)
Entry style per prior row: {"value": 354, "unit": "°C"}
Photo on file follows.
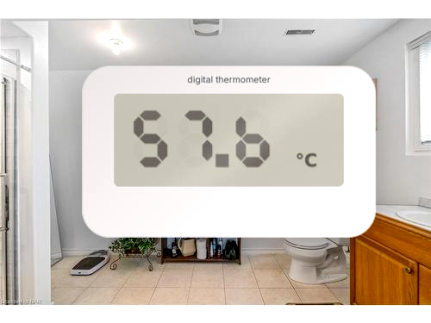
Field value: {"value": 57.6, "unit": "°C"}
